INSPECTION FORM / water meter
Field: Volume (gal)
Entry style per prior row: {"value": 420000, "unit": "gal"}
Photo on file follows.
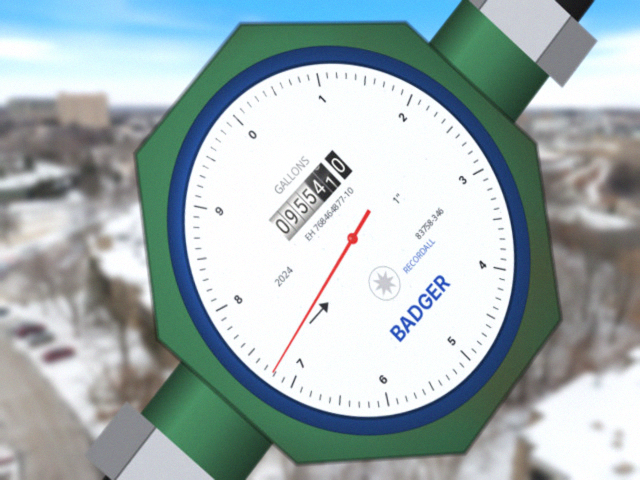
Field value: {"value": 955407.2, "unit": "gal"}
